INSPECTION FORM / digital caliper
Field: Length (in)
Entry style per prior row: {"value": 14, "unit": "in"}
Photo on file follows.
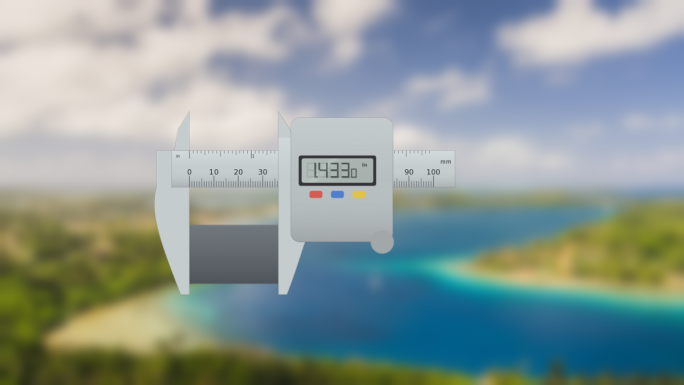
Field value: {"value": 1.4330, "unit": "in"}
